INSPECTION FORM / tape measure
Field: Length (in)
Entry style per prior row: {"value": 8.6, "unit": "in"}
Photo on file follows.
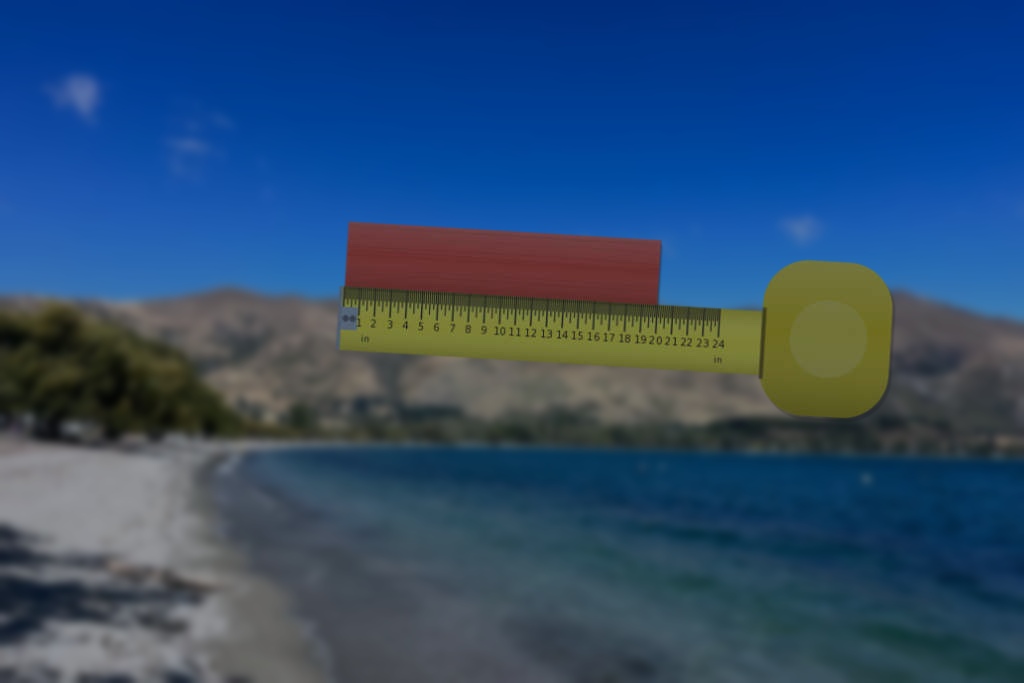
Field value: {"value": 20, "unit": "in"}
